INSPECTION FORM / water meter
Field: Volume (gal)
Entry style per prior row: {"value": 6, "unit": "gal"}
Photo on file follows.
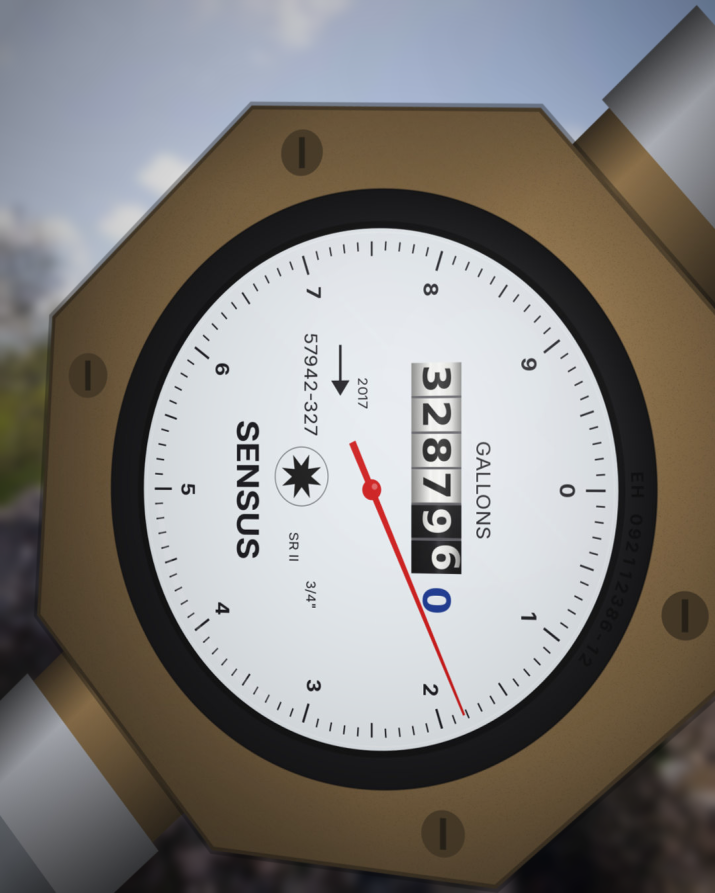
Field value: {"value": 3287961.8, "unit": "gal"}
